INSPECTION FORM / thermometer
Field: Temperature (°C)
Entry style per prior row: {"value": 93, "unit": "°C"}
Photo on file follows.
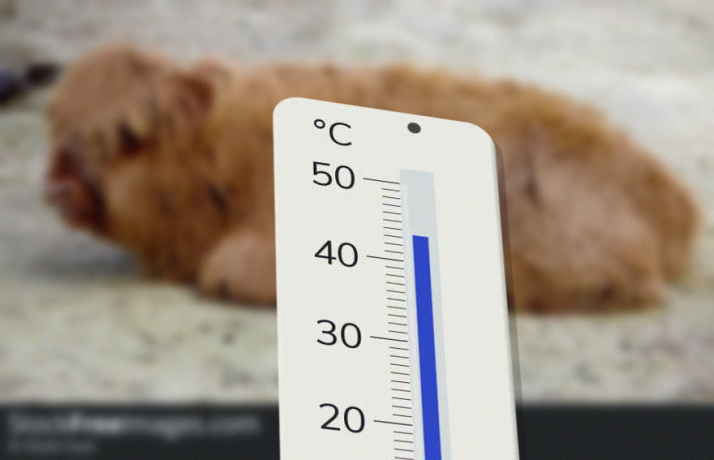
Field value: {"value": 43.5, "unit": "°C"}
